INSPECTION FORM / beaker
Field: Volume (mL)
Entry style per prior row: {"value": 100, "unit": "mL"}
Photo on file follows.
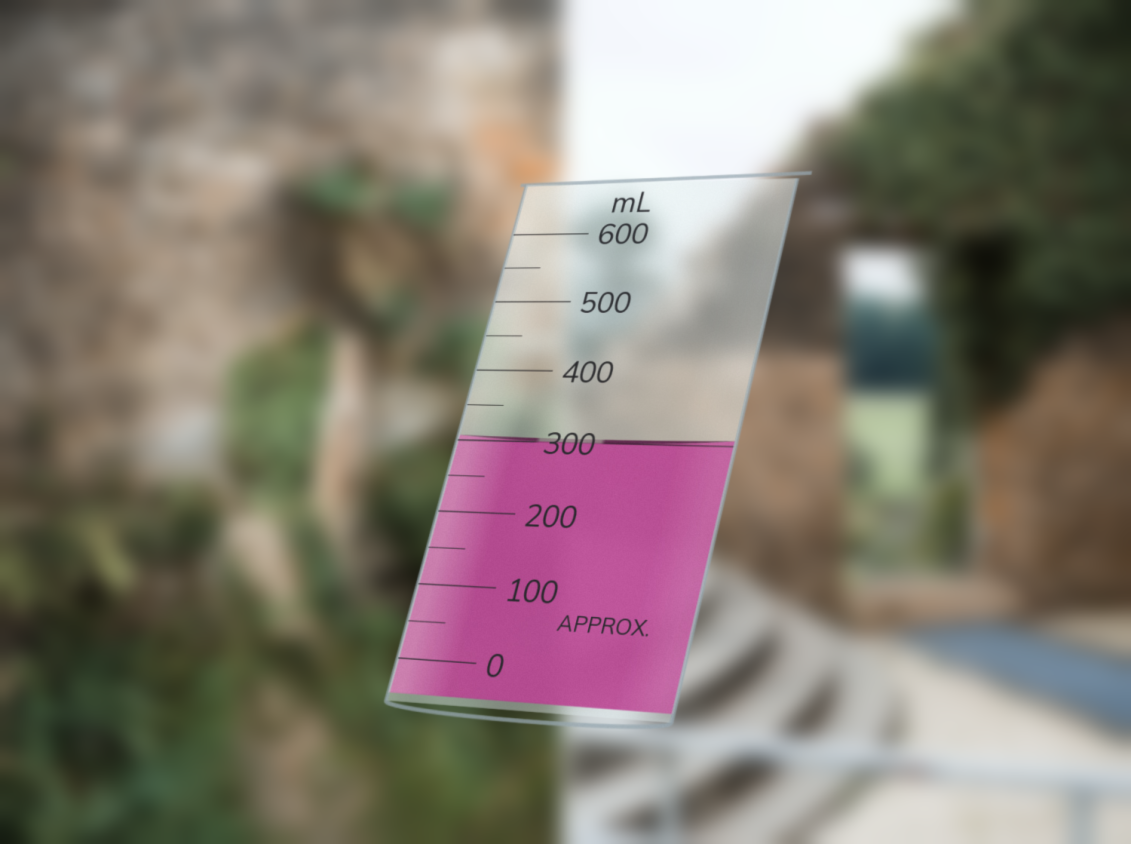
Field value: {"value": 300, "unit": "mL"}
